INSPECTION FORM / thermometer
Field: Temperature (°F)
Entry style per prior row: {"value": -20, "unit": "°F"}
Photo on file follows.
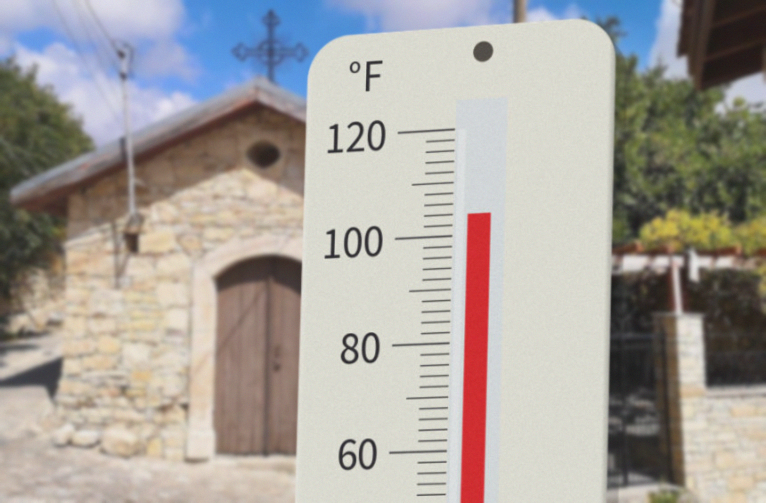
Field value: {"value": 104, "unit": "°F"}
